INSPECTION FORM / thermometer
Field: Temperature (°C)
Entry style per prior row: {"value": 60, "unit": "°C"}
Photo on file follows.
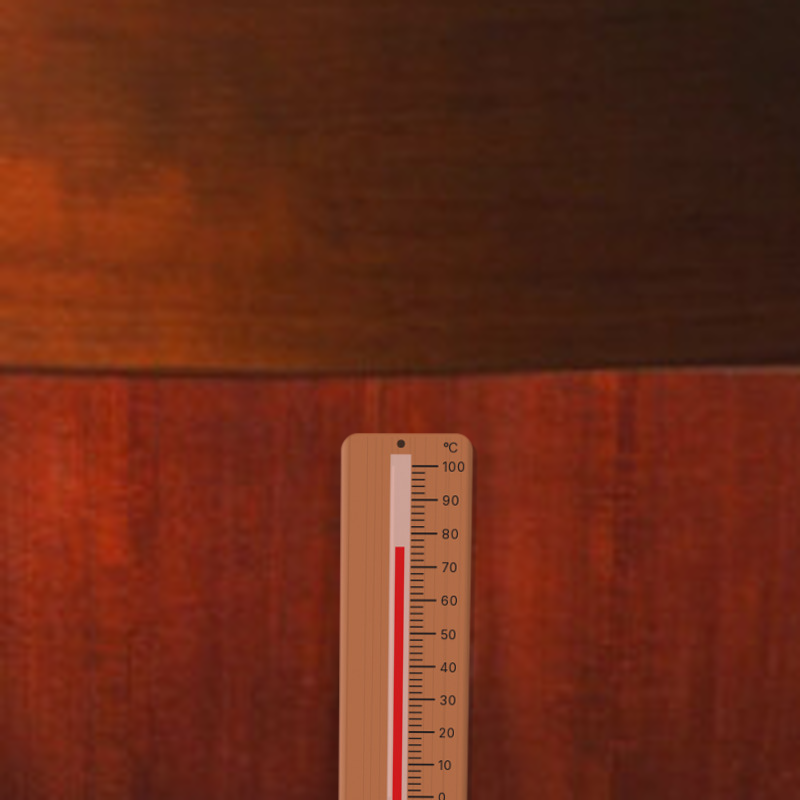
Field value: {"value": 76, "unit": "°C"}
